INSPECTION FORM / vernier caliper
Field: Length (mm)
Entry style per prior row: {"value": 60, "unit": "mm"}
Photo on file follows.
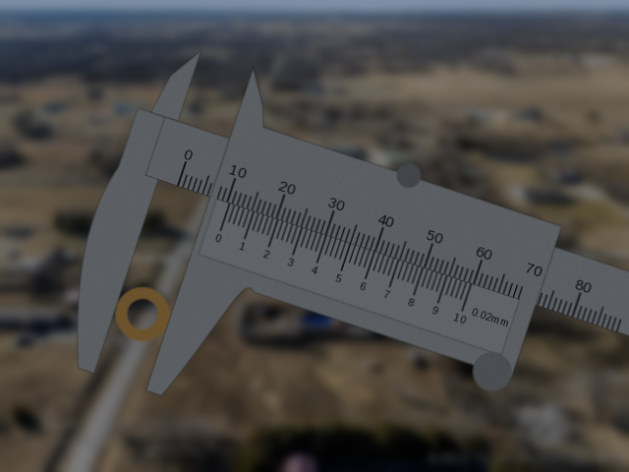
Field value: {"value": 10.5, "unit": "mm"}
